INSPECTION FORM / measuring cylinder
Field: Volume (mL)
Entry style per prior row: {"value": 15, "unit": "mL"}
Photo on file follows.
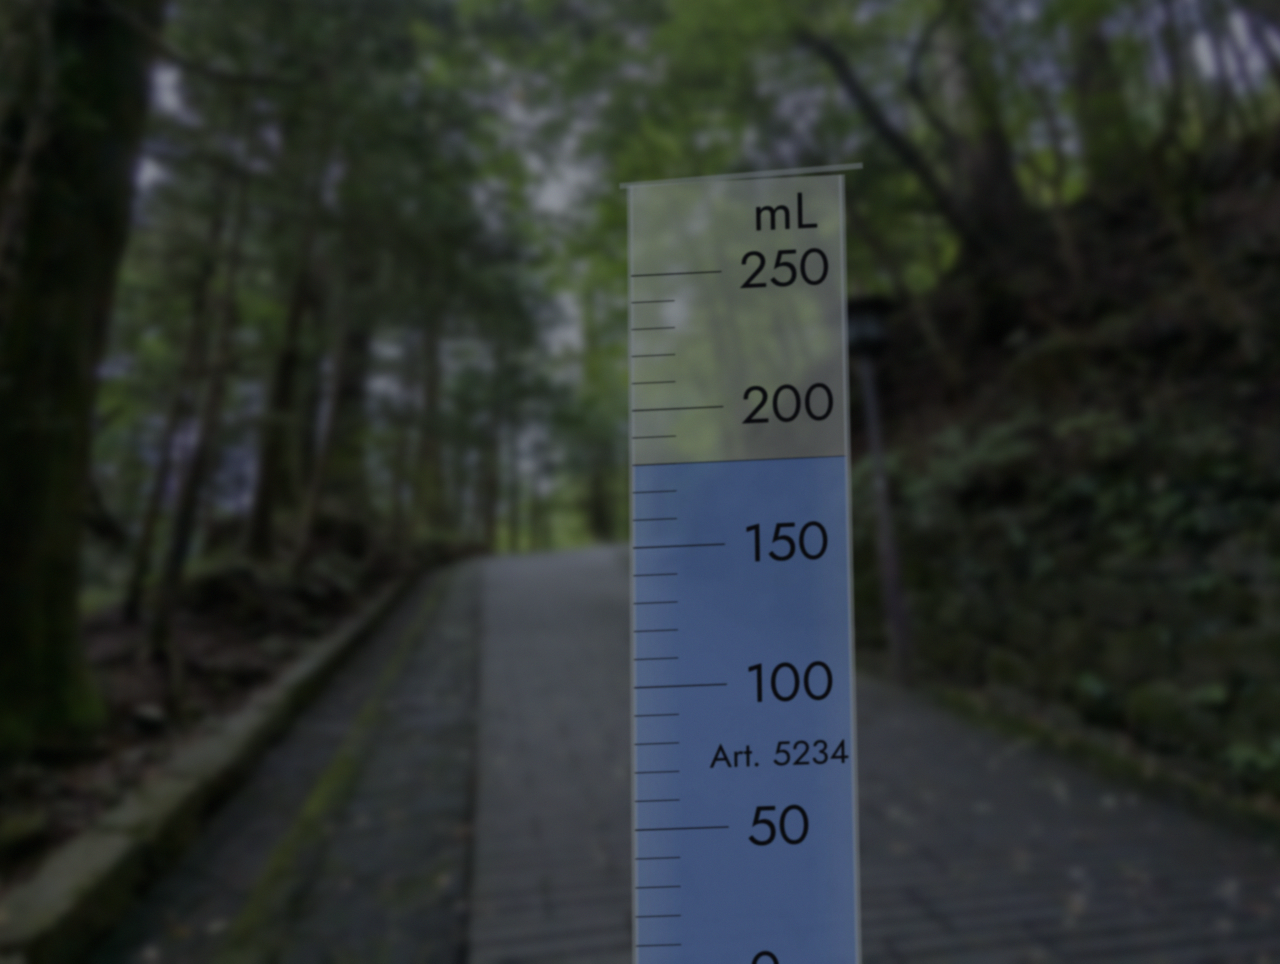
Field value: {"value": 180, "unit": "mL"}
